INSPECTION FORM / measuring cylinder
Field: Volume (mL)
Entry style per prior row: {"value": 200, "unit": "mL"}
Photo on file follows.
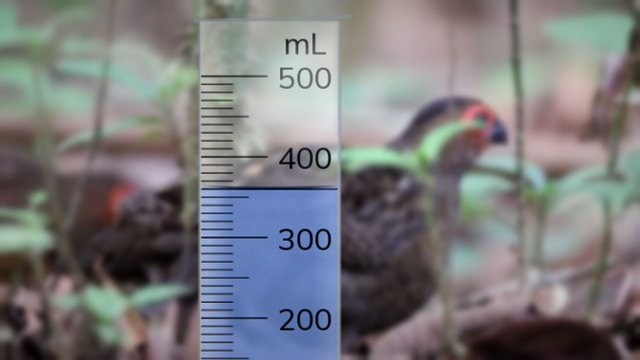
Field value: {"value": 360, "unit": "mL"}
